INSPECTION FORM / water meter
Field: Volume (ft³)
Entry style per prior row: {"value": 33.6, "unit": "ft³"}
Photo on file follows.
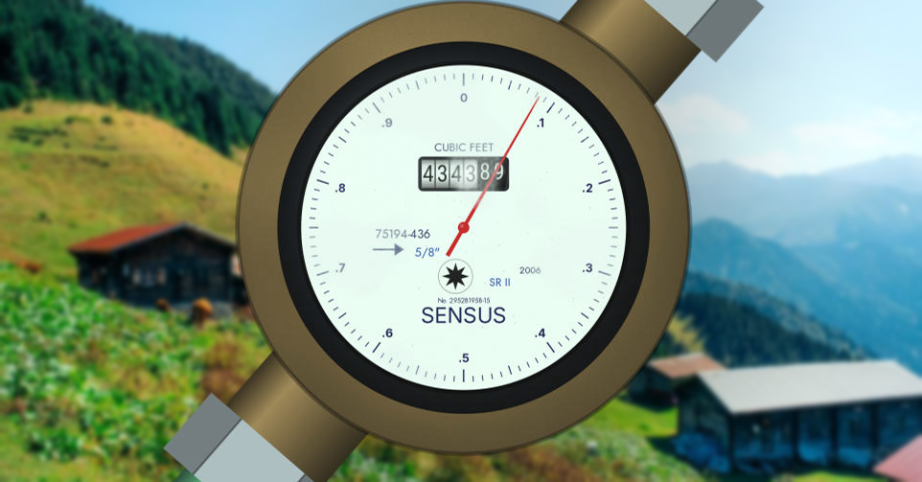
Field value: {"value": 434389.08, "unit": "ft³"}
